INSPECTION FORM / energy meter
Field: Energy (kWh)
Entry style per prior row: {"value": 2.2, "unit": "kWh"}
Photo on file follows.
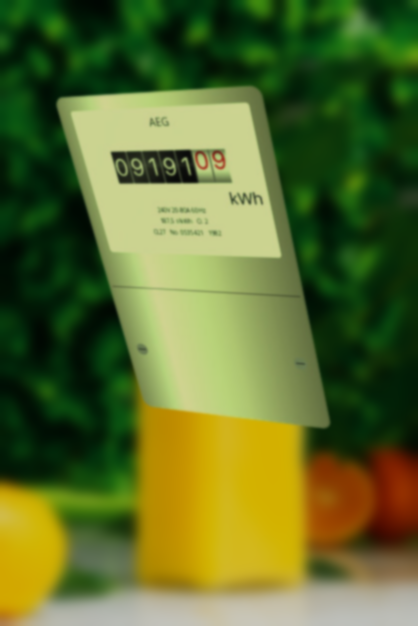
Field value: {"value": 9191.09, "unit": "kWh"}
